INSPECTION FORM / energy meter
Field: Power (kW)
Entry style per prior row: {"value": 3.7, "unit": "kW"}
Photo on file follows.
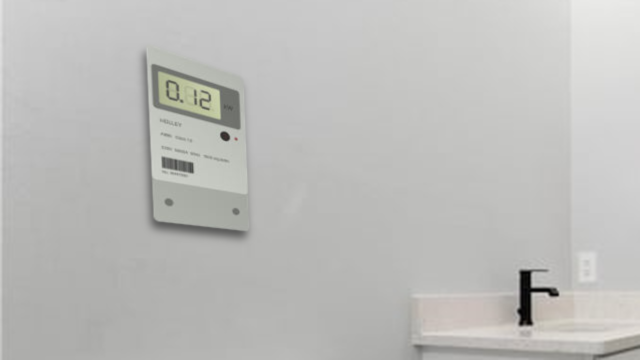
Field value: {"value": 0.12, "unit": "kW"}
